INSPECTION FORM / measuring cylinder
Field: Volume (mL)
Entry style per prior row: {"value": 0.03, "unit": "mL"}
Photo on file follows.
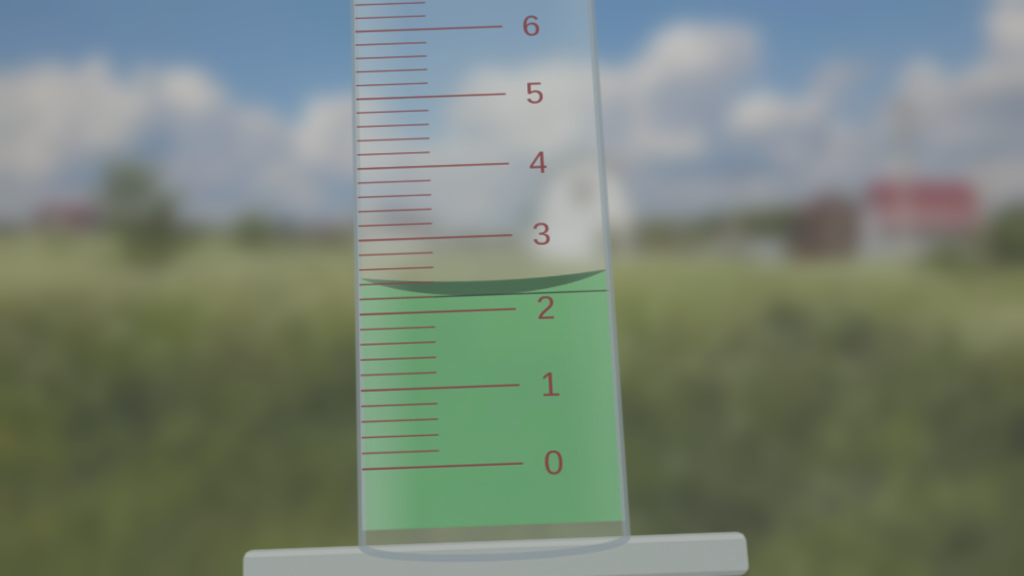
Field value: {"value": 2.2, "unit": "mL"}
